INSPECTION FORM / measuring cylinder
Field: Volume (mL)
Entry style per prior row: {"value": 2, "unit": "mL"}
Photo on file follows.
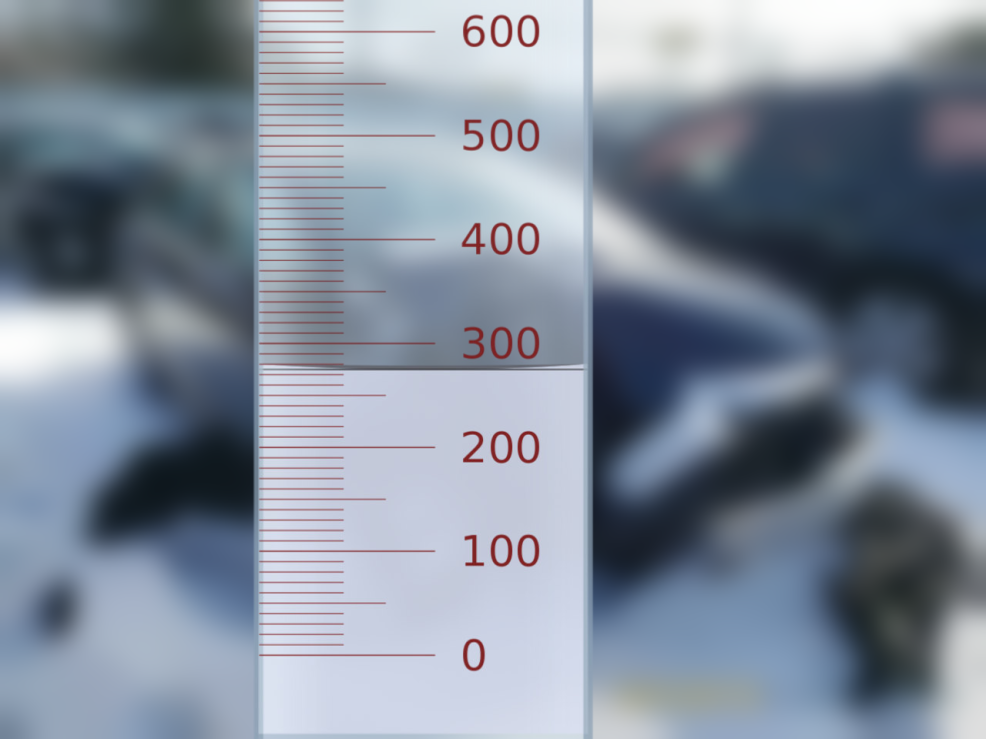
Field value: {"value": 275, "unit": "mL"}
